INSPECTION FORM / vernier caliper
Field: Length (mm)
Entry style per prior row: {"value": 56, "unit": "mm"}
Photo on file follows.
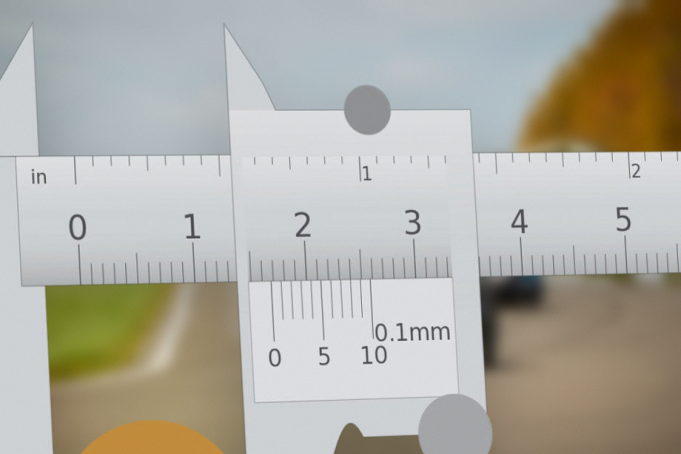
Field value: {"value": 16.8, "unit": "mm"}
